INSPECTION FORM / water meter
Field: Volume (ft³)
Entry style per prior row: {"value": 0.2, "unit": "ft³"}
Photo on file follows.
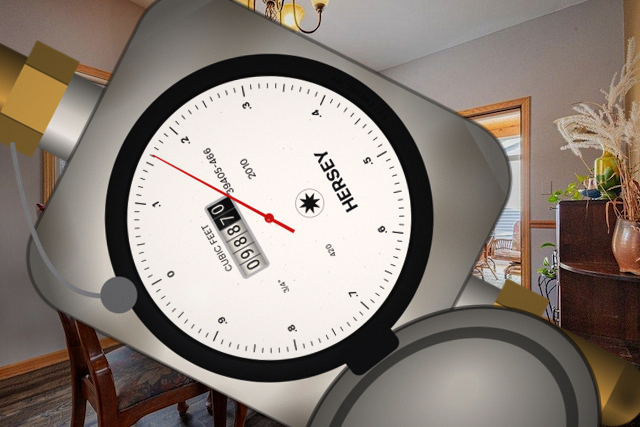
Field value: {"value": 98870.16, "unit": "ft³"}
